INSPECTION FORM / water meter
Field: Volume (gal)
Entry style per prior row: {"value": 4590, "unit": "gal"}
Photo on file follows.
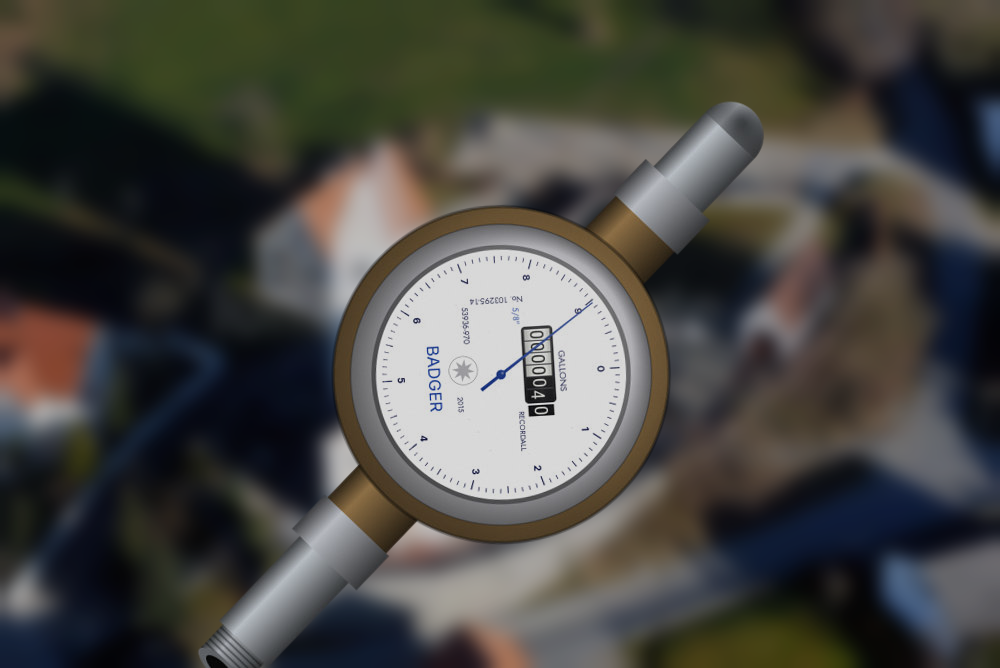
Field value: {"value": 39.0, "unit": "gal"}
